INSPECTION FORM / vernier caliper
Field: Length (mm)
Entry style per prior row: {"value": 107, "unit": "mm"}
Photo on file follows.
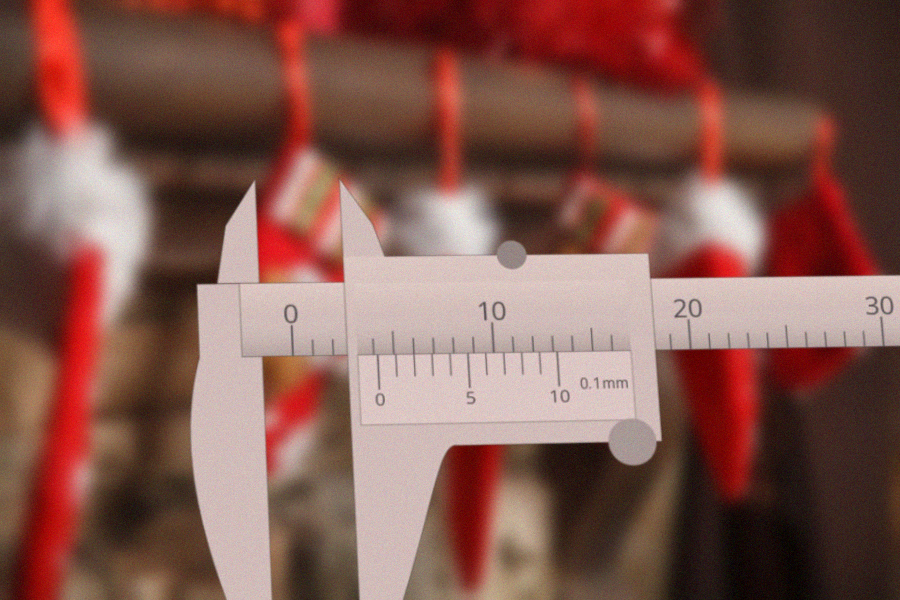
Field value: {"value": 4.2, "unit": "mm"}
